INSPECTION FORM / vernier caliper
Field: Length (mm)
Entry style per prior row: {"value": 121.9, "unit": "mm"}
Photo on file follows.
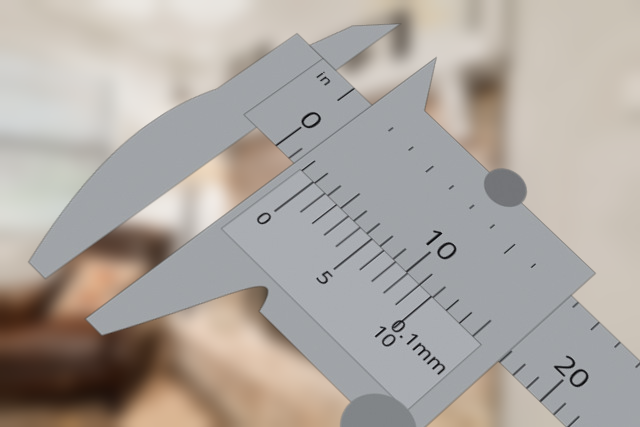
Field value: {"value": 2.9, "unit": "mm"}
